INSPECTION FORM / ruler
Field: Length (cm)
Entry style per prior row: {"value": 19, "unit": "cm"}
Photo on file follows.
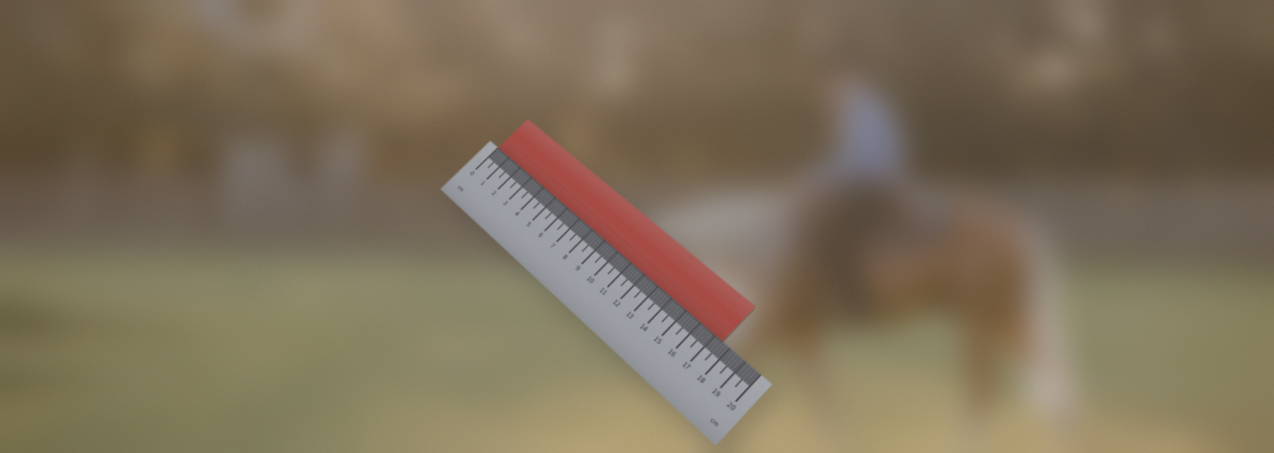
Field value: {"value": 17.5, "unit": "cm"}
